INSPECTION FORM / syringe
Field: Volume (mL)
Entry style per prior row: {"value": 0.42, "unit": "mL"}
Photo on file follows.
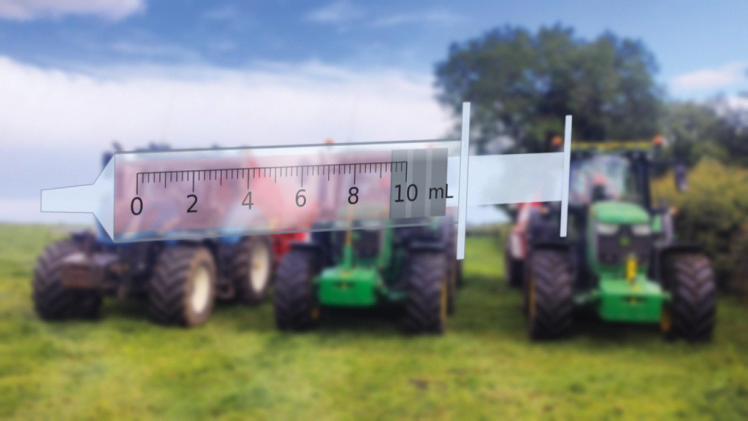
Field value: {"value": 9.4, "unit": "mL"}
